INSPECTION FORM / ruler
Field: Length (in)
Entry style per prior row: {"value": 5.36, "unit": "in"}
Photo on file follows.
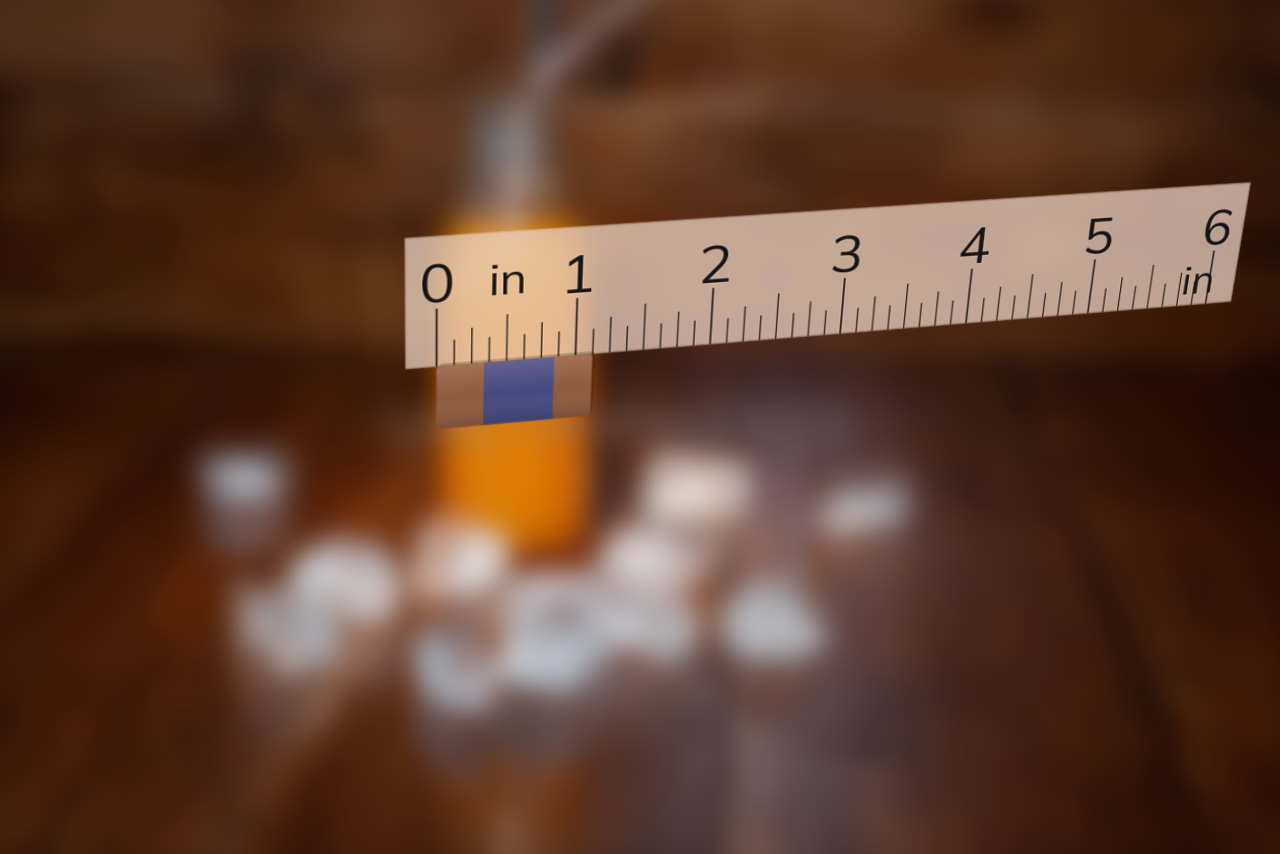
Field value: {"value": 1.125, "unit": "in"}
